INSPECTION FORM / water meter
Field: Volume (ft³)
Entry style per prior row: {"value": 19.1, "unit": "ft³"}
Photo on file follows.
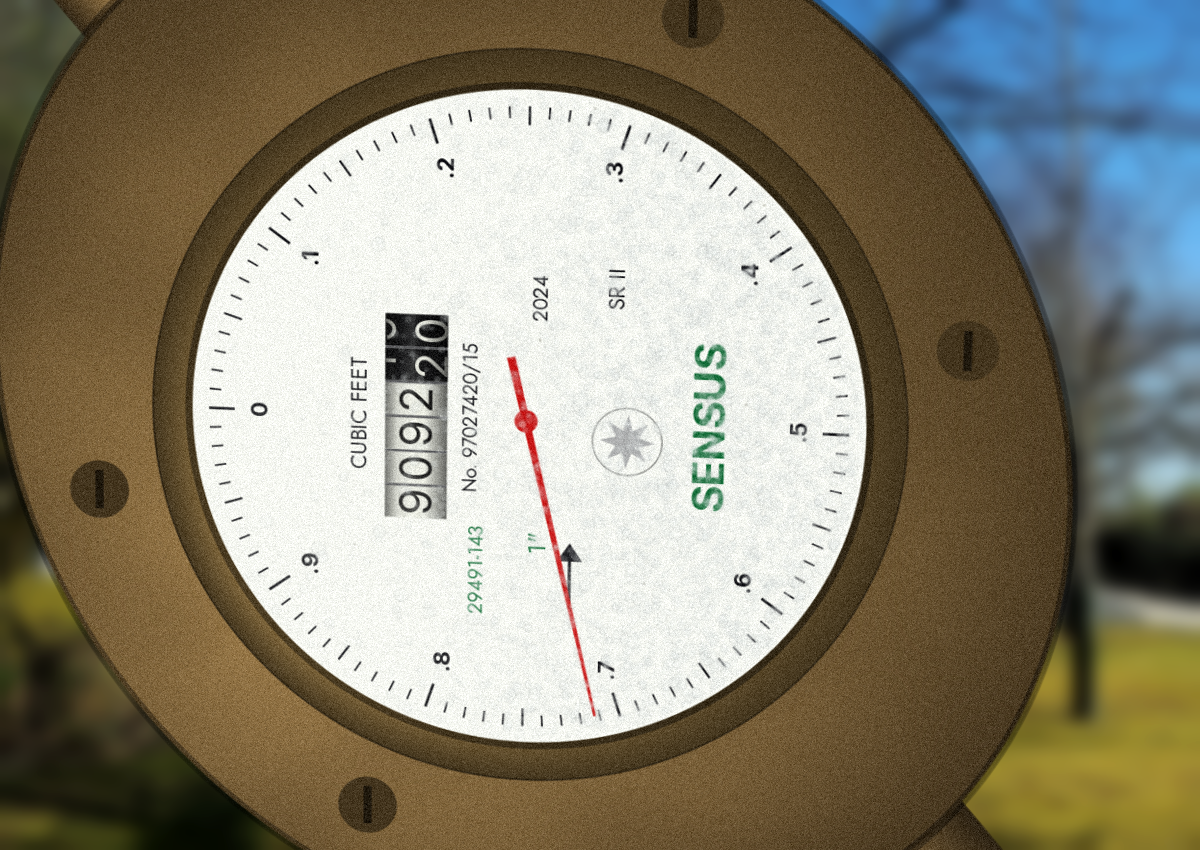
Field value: {"value": 909219.71, "unit": "ft³"}
